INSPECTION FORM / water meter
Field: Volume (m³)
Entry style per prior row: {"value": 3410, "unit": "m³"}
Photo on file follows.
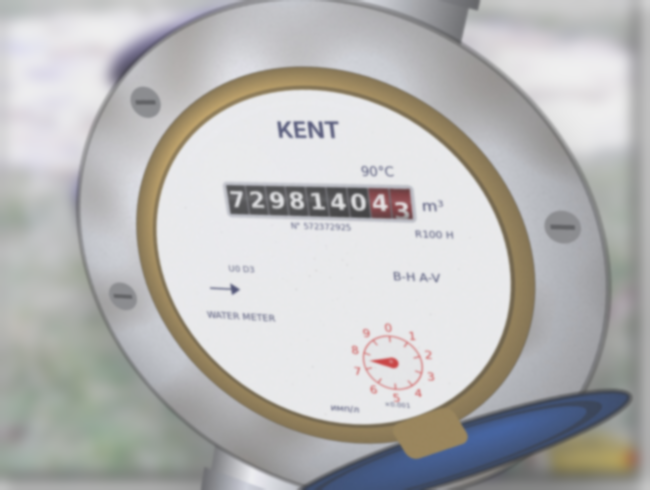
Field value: {"value": 7298140.427, "unit": "m³"}
